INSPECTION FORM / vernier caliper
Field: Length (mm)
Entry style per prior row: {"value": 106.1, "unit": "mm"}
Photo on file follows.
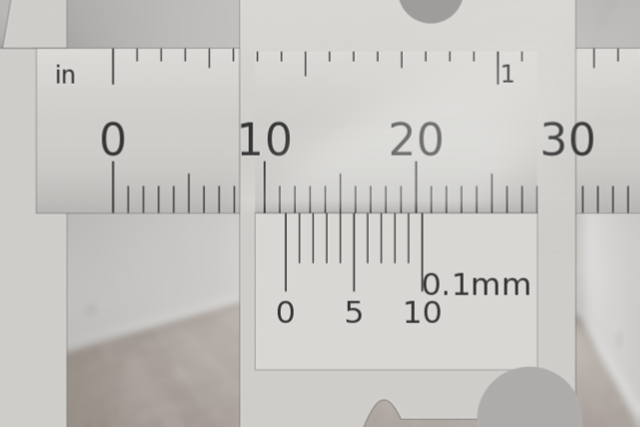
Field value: {"value": 11.4, "unit": "mm"}
